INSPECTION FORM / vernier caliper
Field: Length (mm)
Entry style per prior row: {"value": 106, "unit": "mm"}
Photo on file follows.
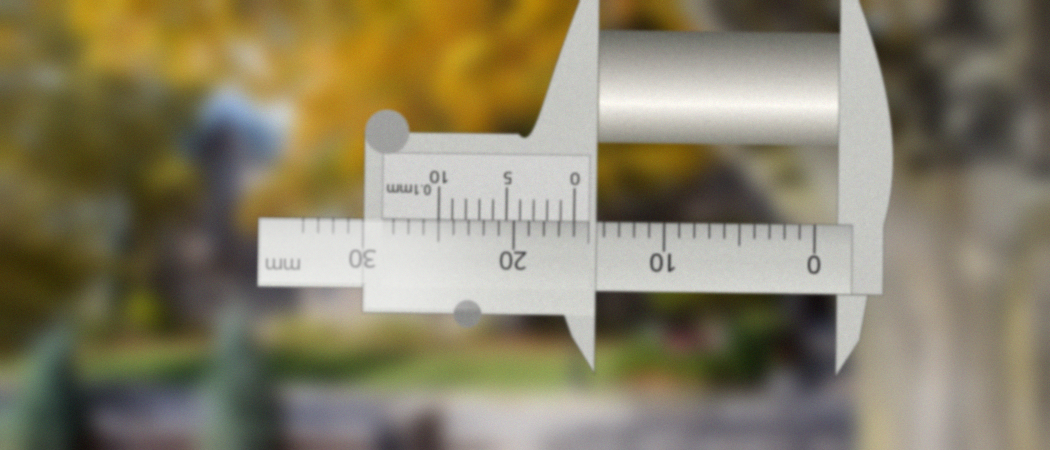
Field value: {"value": 16.0, "unit": "mm"}
